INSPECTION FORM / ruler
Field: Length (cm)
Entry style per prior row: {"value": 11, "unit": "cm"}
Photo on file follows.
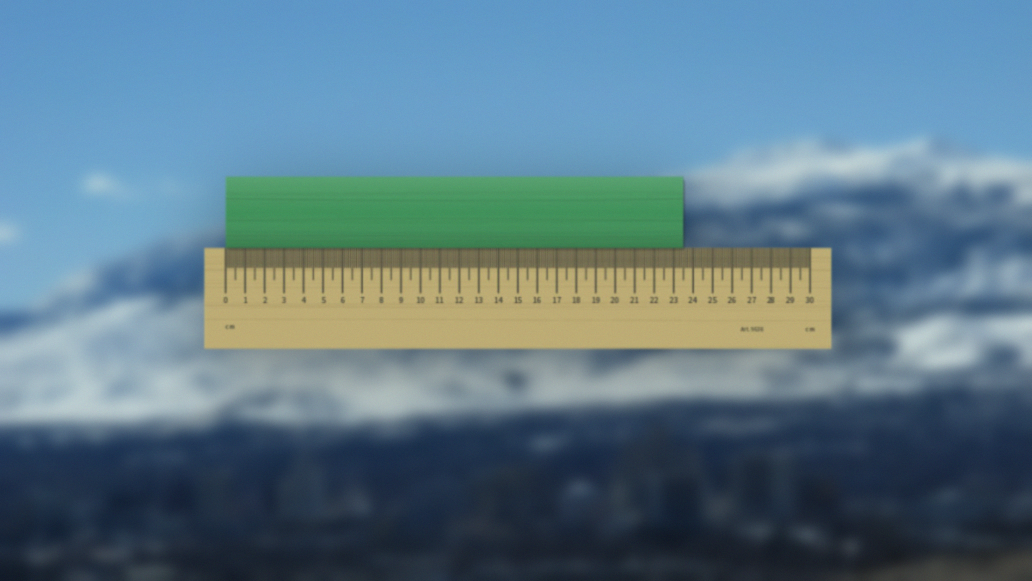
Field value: {"value": 23.5, "unit": "cm"}
